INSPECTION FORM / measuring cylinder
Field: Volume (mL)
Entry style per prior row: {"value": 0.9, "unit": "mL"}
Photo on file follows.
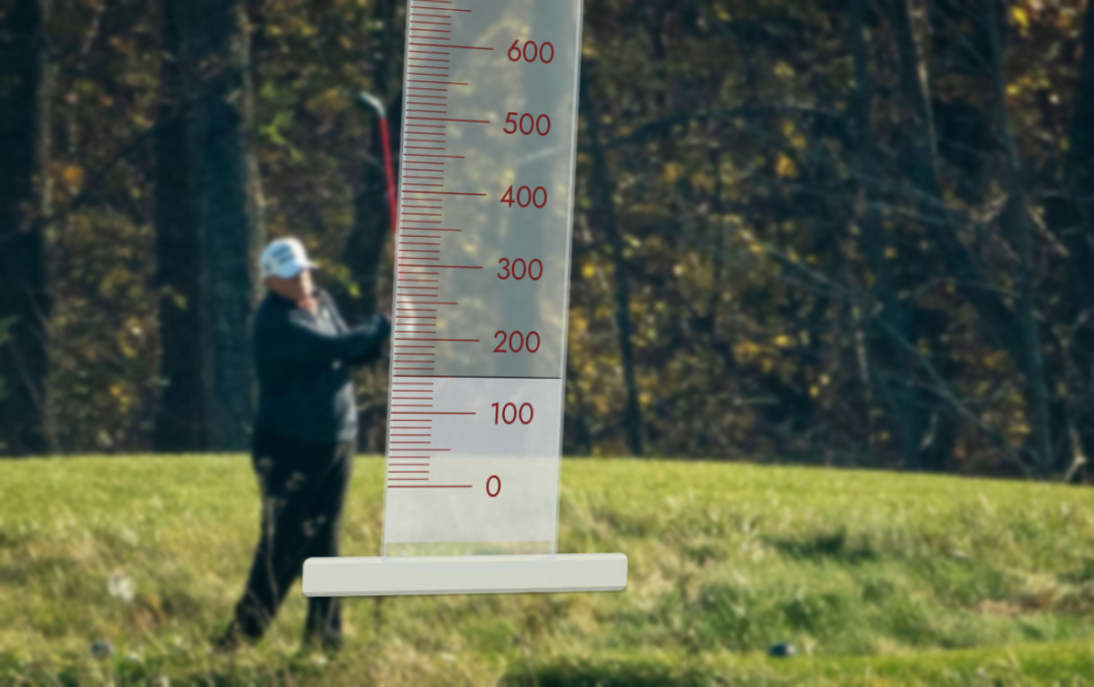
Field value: {"value": 150, "unit": "mL"}
